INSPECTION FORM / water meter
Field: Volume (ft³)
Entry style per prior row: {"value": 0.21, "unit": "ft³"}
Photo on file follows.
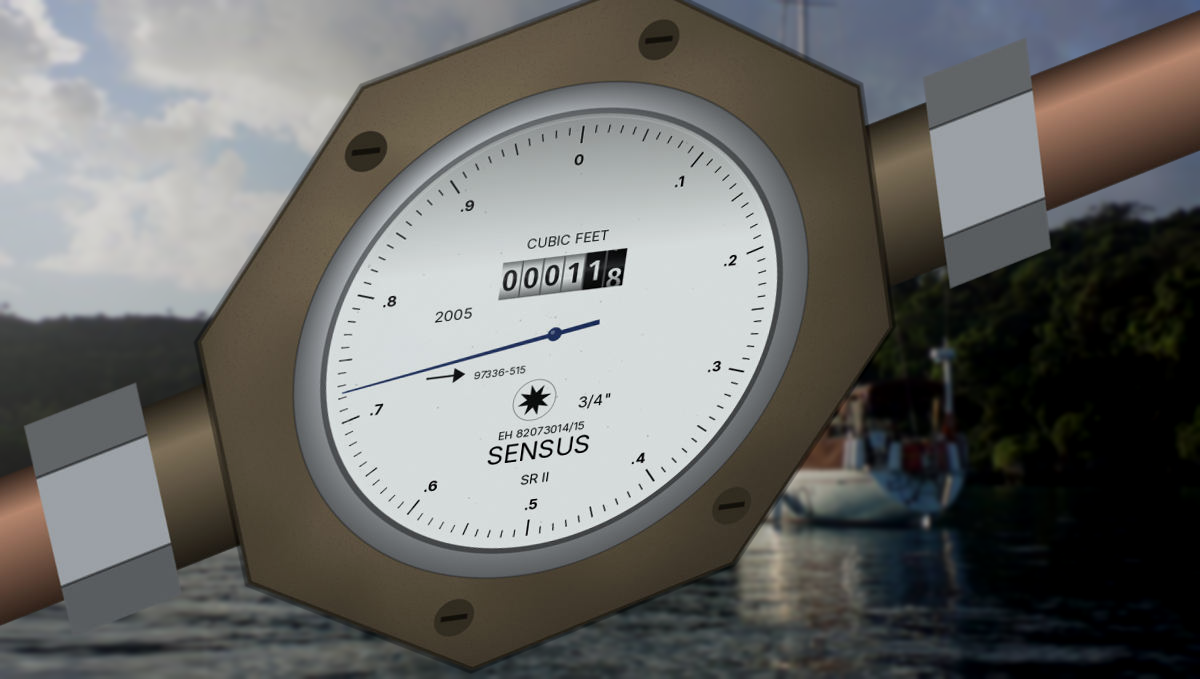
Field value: {"value": 117.72, "unit": "ft³"}
